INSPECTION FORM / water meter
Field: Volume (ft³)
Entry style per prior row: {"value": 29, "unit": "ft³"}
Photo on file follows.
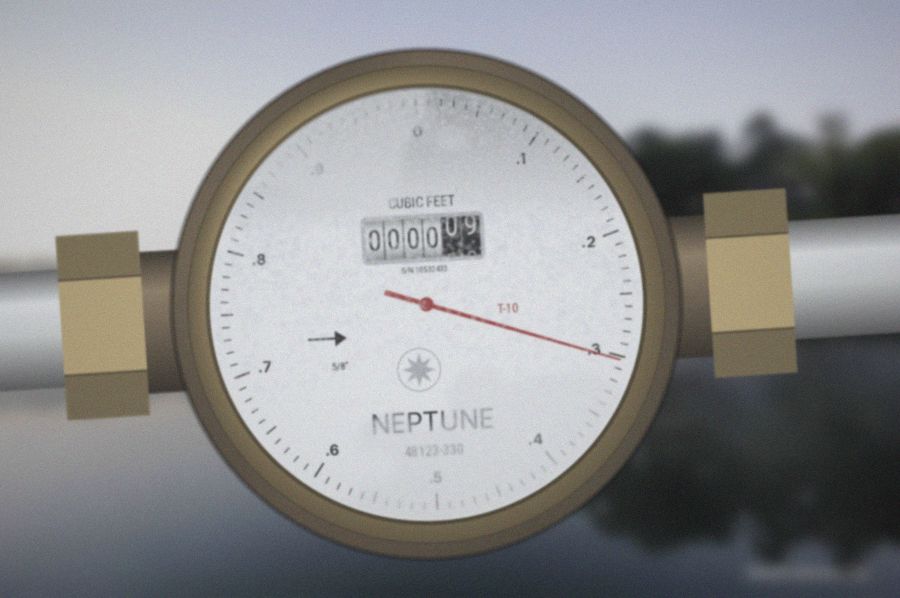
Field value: {"value": 9.30, "unit": "ft³"}
